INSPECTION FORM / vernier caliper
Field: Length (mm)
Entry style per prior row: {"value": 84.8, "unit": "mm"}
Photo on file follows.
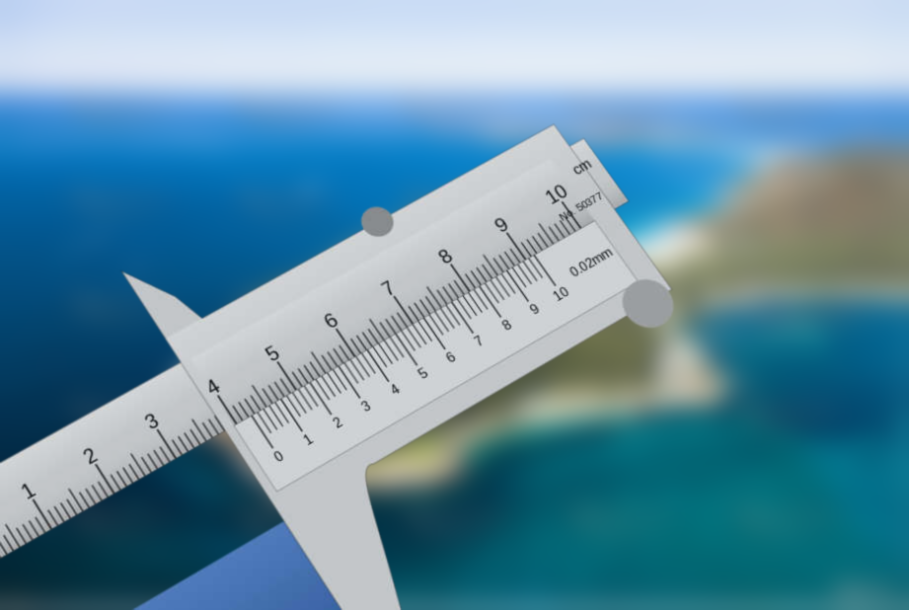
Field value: {"value": 42.5, "unit": "mm"}
